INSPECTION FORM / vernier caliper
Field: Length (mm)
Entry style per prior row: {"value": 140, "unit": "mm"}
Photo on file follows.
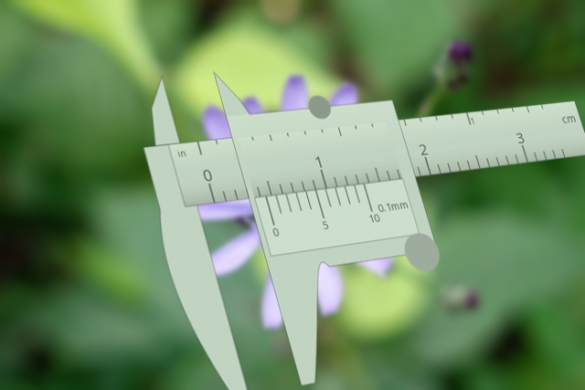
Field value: {"value": 4.5, "unit": "mm"}
